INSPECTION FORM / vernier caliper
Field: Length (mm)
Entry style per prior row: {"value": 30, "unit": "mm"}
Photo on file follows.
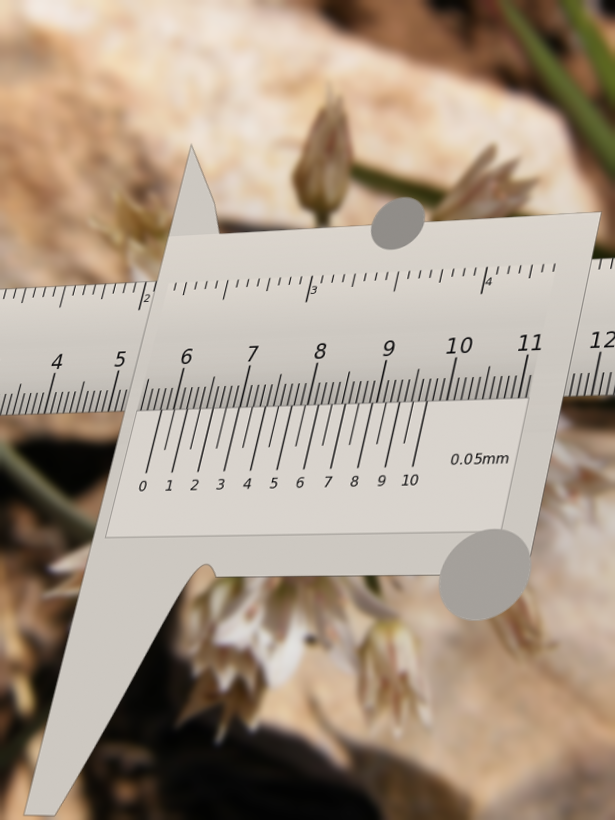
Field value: {"value": 58.2, "unit": "mm"}
